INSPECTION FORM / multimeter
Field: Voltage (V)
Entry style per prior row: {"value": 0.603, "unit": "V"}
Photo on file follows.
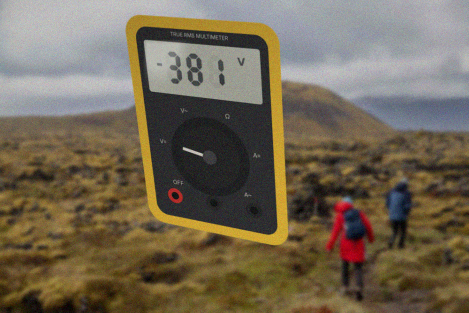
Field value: {"value": -381, "unit": "V"}
